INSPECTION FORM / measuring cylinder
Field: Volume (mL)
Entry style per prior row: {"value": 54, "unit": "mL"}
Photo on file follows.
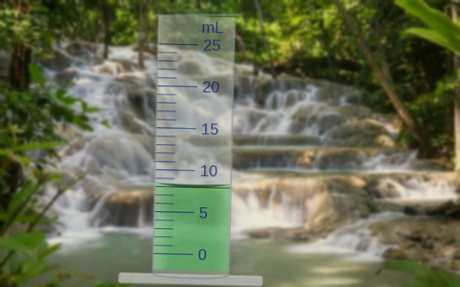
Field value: {"value": 8, "unit": "mL"}
